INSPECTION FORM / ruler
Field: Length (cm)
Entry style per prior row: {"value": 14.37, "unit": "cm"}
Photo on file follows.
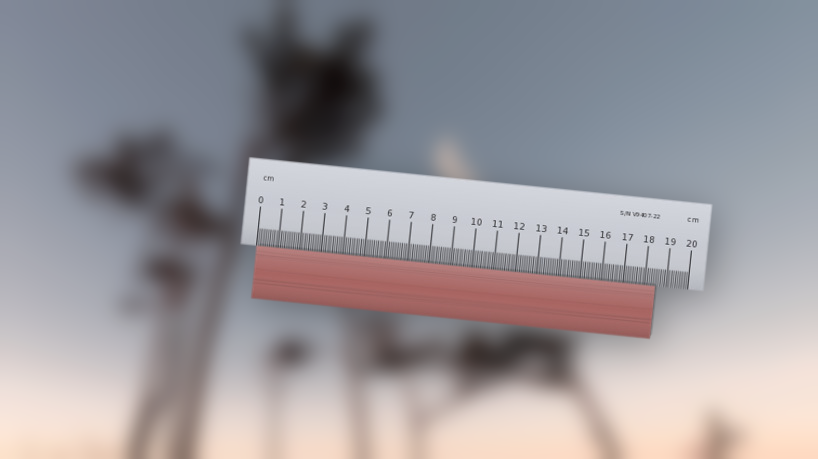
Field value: {"value": 18.5, "unit": "cm"}
